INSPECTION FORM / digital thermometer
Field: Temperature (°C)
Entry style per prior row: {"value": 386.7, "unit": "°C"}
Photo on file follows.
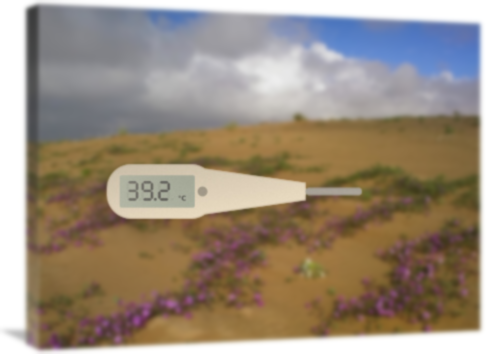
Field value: {"value": 39.2, "unit": "°C"}
